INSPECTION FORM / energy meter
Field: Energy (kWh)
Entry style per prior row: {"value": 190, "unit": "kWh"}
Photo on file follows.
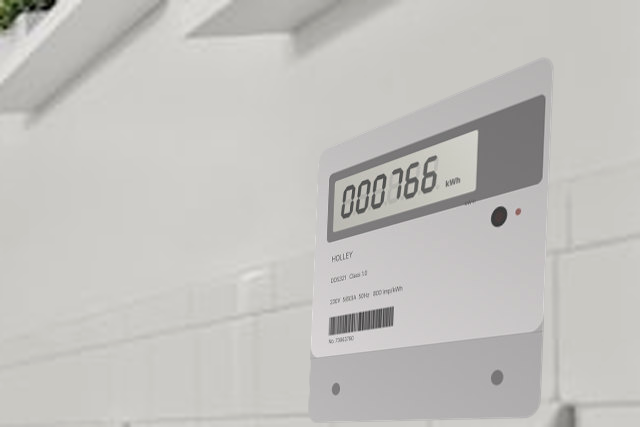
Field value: {"value": 766, "unit": "kWh"}
